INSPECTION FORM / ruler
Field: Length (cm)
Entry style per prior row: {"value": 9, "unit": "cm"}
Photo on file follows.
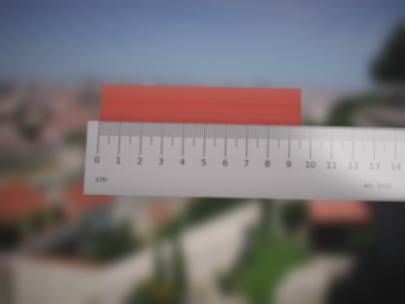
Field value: {"value": 9.5, "unit": "cm"}
